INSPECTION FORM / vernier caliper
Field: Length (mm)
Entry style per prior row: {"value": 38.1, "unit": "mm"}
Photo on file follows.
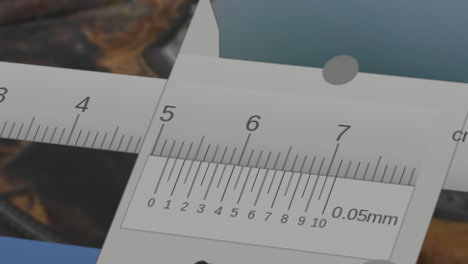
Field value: {"value": 52.0, "unit": "mm"}
